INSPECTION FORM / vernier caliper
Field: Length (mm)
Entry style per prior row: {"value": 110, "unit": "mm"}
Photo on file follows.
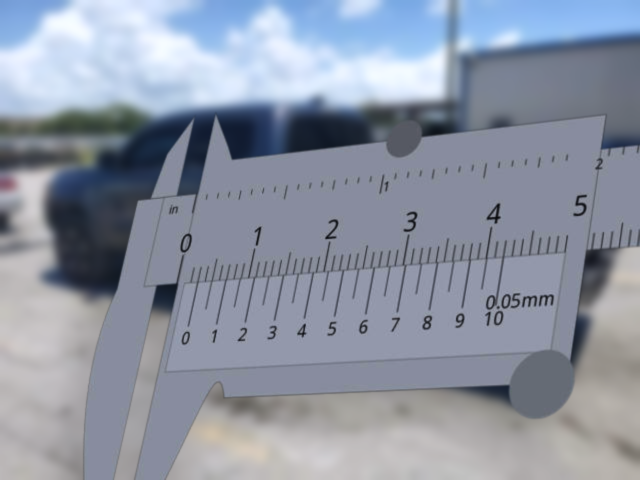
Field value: {"value": 3.0, "unit": "mm"}
